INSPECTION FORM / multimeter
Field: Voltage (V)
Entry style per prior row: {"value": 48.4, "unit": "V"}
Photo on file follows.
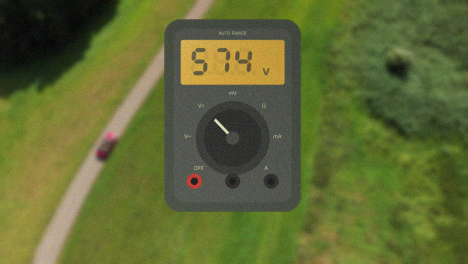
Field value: {"value": 574, "unit": "V"}
